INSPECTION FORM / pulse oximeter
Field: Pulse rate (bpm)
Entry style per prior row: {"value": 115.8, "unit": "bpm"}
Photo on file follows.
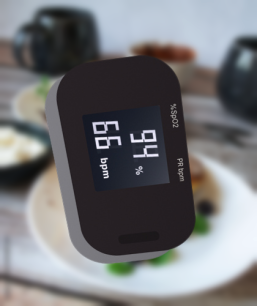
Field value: {"value": 66, "unit": "bpm"}
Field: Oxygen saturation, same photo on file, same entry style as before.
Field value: {"value": 94, "unit": "%"}
